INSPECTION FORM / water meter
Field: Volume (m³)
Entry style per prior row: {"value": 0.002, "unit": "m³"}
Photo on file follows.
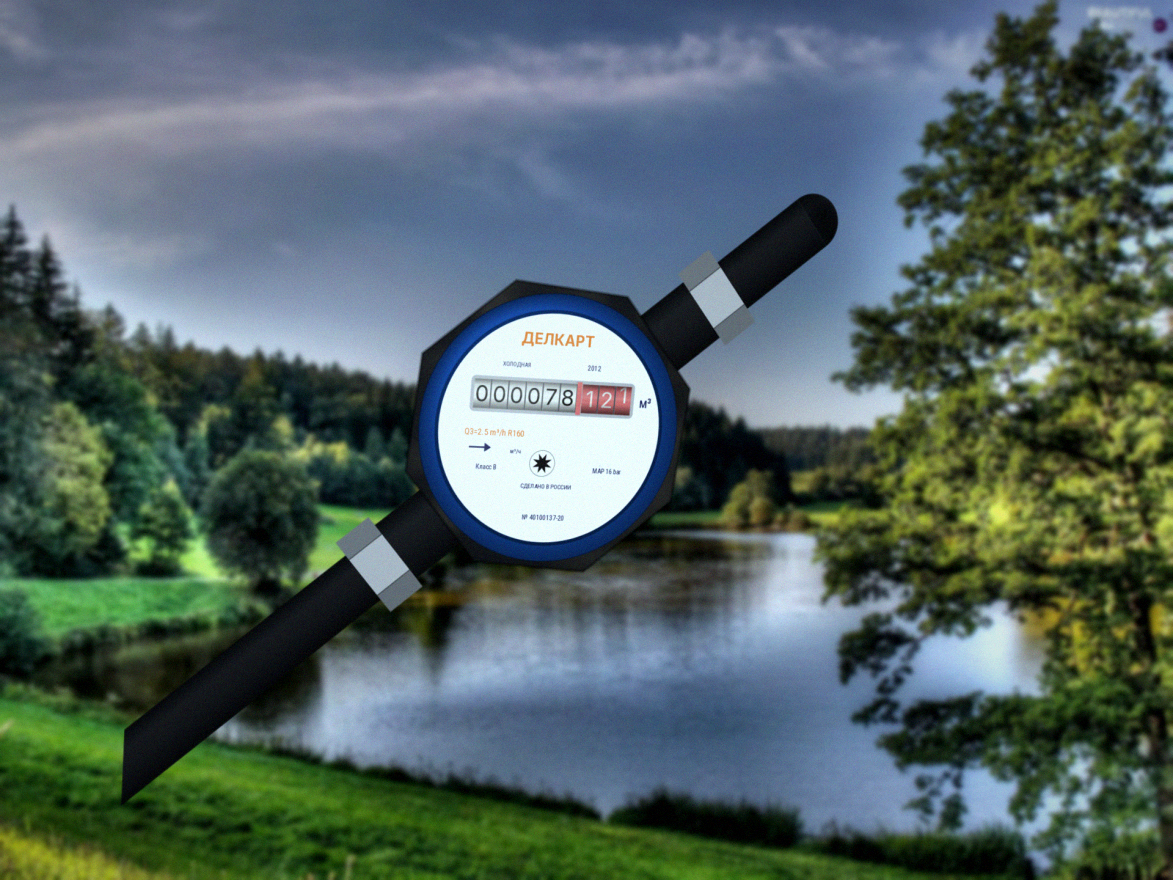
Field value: {"value": 78.121, "unit": "m³"}
